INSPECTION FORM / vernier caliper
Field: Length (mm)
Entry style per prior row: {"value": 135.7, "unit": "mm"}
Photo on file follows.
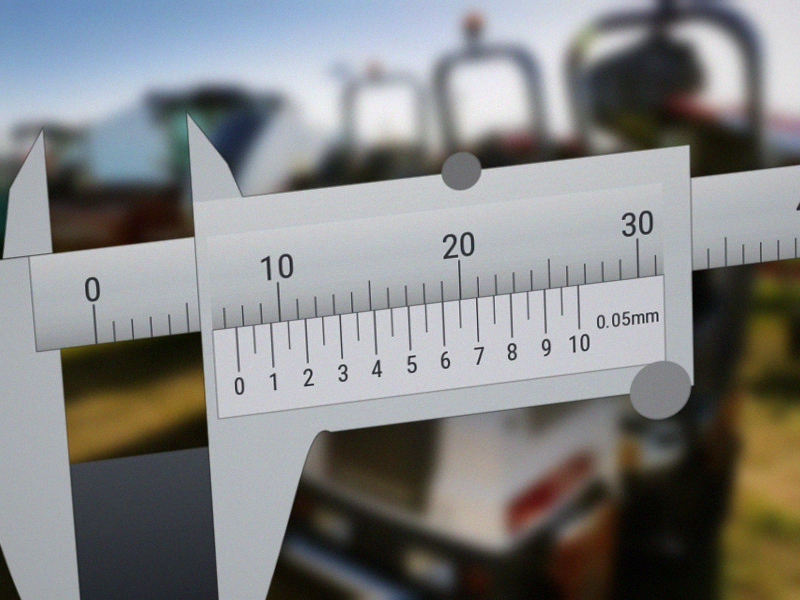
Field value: {"value": 7.6, "unit": "mm"}
